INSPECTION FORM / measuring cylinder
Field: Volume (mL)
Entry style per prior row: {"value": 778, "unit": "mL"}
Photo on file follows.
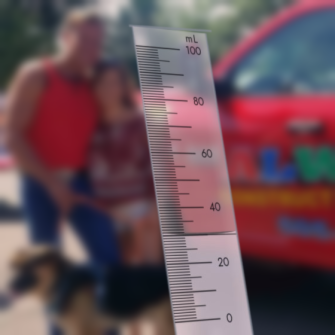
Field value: {"value": 30, "unit": "mL"}
